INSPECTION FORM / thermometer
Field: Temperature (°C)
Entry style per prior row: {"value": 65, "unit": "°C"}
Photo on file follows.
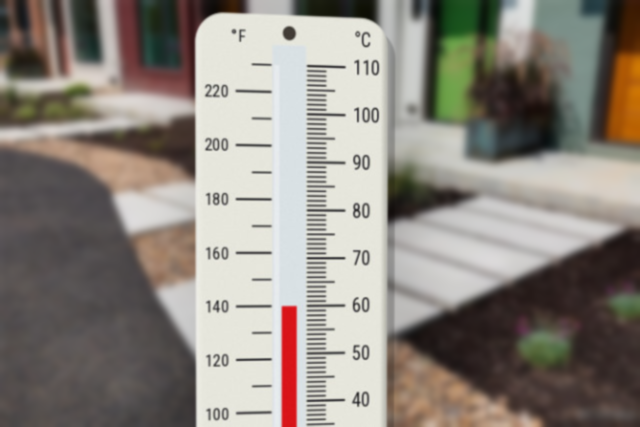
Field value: {"value": 60, "unit": "°C"}
